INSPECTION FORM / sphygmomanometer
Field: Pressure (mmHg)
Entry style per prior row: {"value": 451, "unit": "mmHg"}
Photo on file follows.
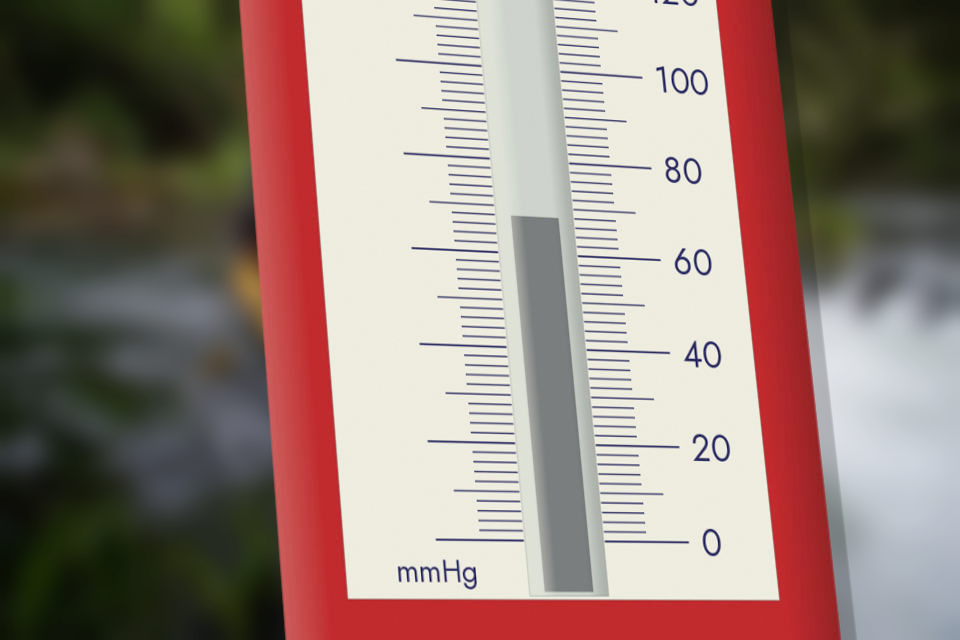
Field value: {"value": 68, "unit": "mmHg"}
